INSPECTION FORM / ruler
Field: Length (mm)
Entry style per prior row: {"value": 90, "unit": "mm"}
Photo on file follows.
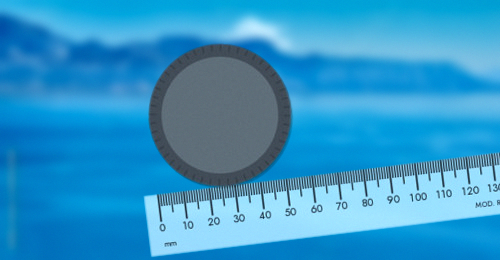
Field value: {"value": 55, "unit": "mm"}
